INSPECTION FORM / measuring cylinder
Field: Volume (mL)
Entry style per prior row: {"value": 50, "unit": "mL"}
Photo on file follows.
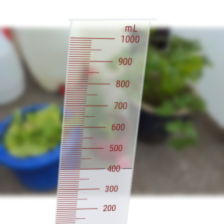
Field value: {"value": 400, "unit": "mL"}
